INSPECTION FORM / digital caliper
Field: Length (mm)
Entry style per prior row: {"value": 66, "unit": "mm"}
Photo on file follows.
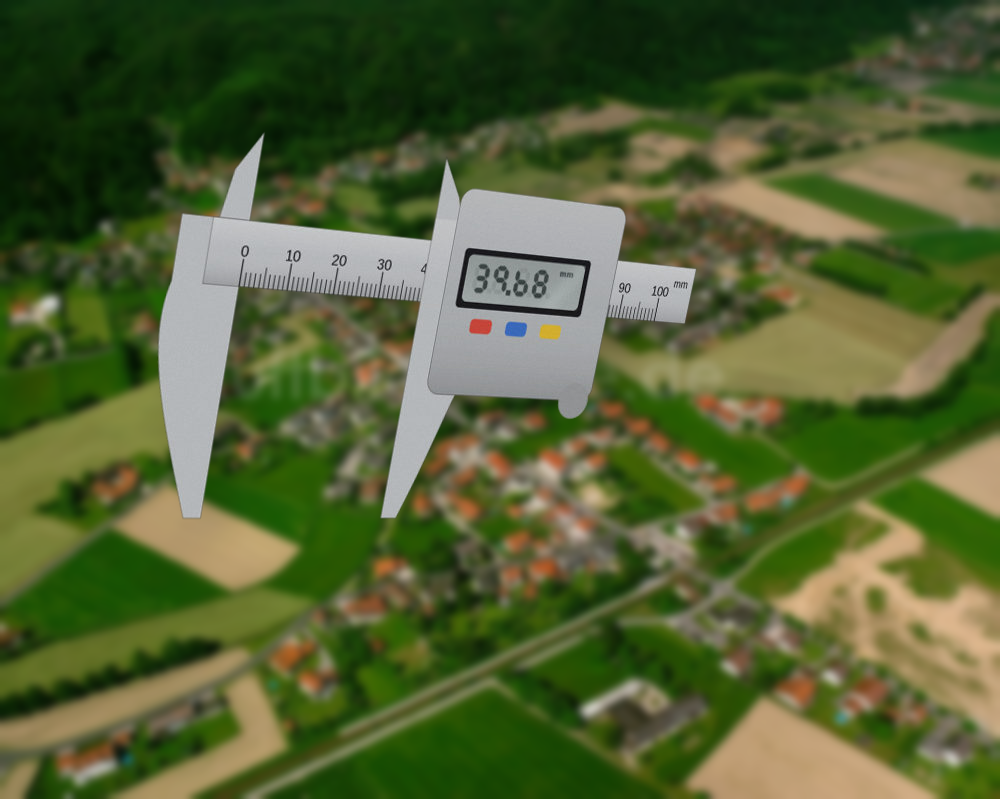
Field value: {"value": 39.68, "unit": "mm"}
